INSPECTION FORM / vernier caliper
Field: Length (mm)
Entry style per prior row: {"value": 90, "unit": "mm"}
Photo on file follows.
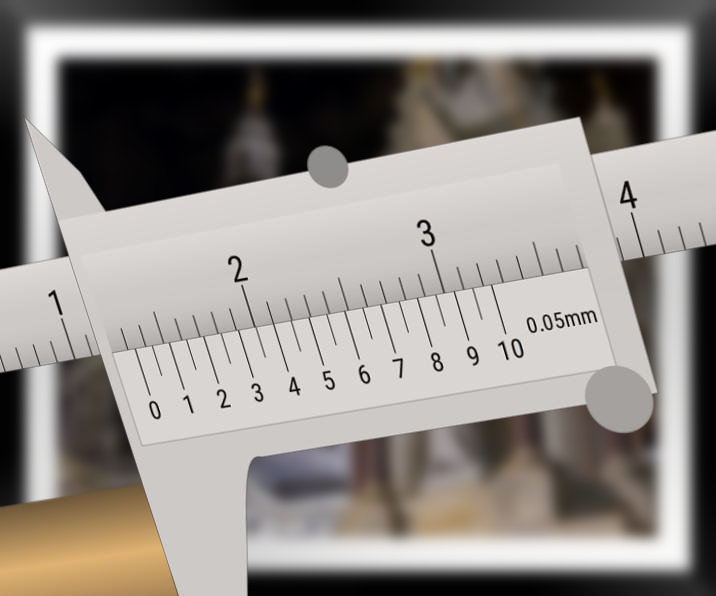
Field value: {"value": 13.4, "unit": "mm"}
